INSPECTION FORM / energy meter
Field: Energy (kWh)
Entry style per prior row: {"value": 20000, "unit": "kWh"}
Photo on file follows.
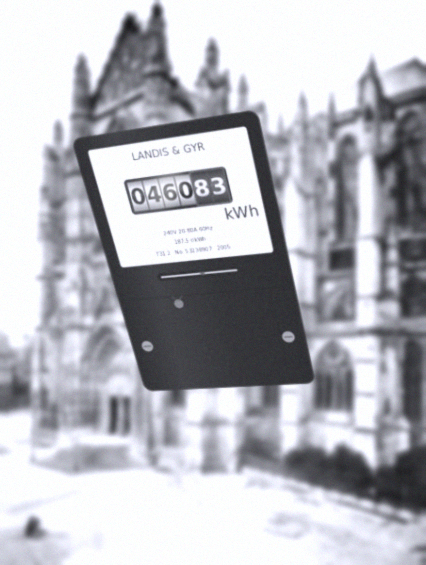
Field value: {"value": 460.83, "unit": "kWh"}
